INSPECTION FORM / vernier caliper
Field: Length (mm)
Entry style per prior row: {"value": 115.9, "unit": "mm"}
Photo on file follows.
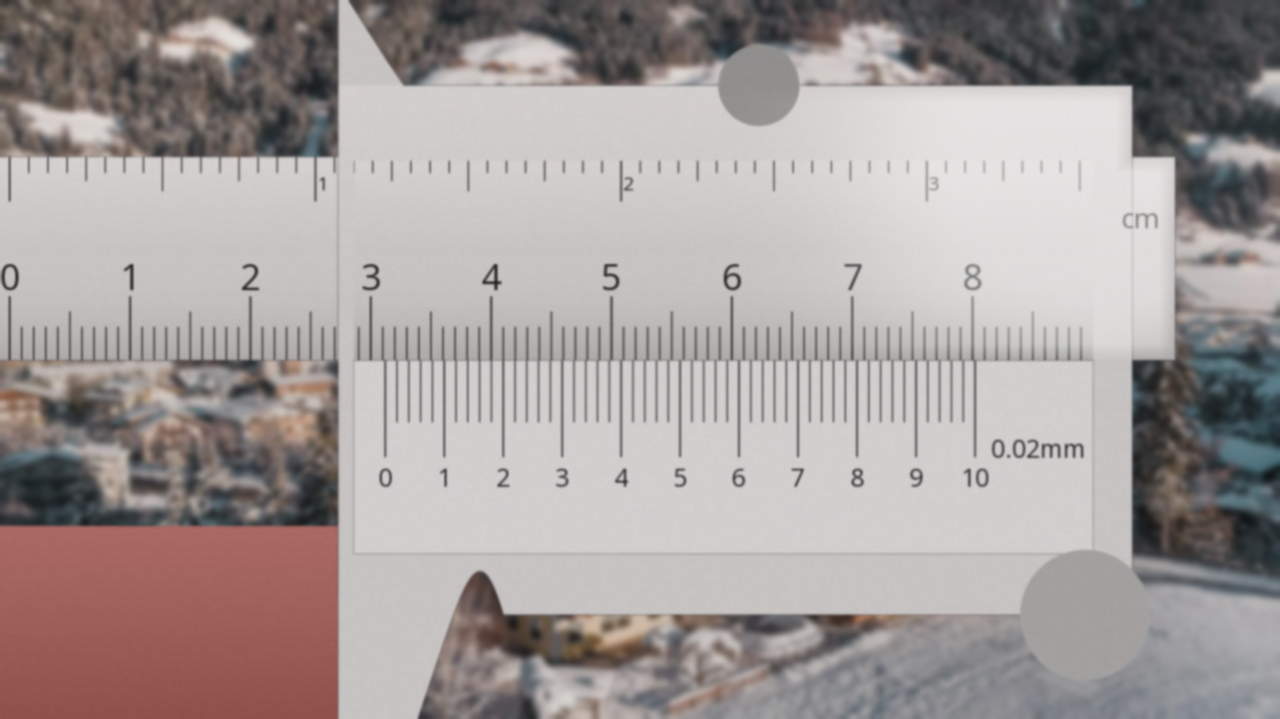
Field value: {"value": 31.2, "unit": "mm"}
